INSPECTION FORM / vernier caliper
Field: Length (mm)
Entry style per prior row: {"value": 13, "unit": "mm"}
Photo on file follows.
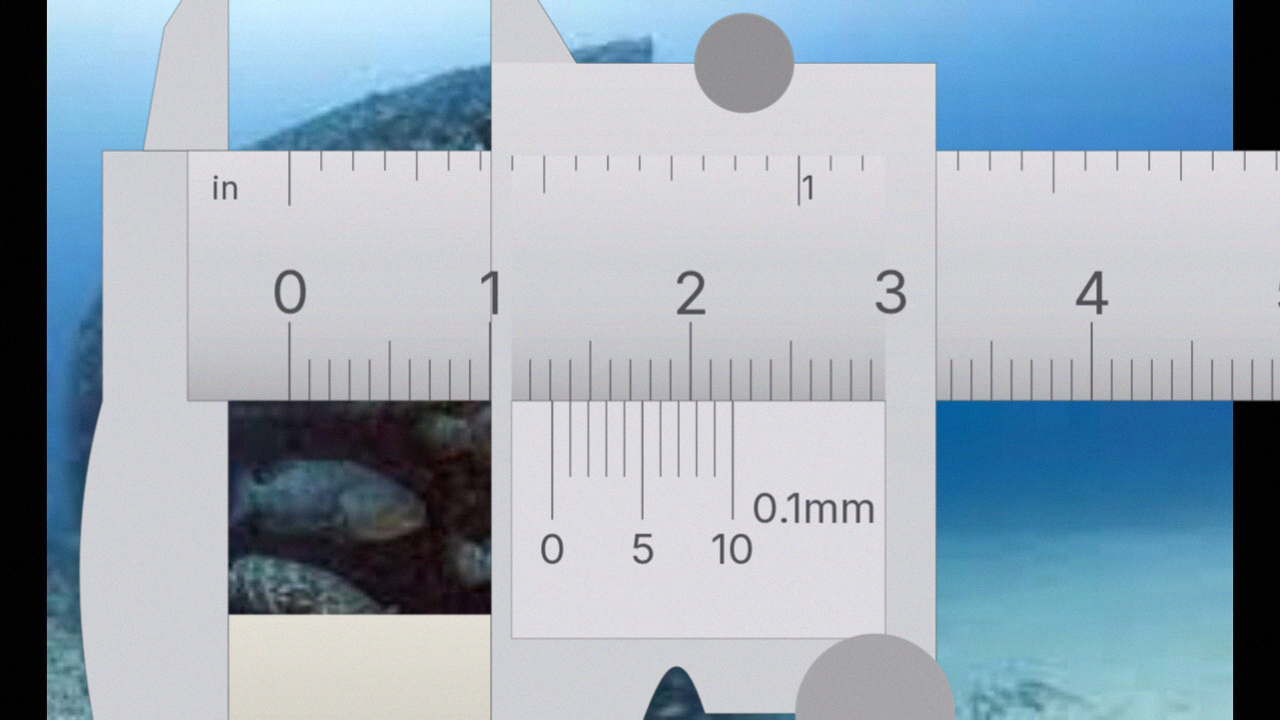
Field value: {"value": 13.1, "unit": "mm"}
